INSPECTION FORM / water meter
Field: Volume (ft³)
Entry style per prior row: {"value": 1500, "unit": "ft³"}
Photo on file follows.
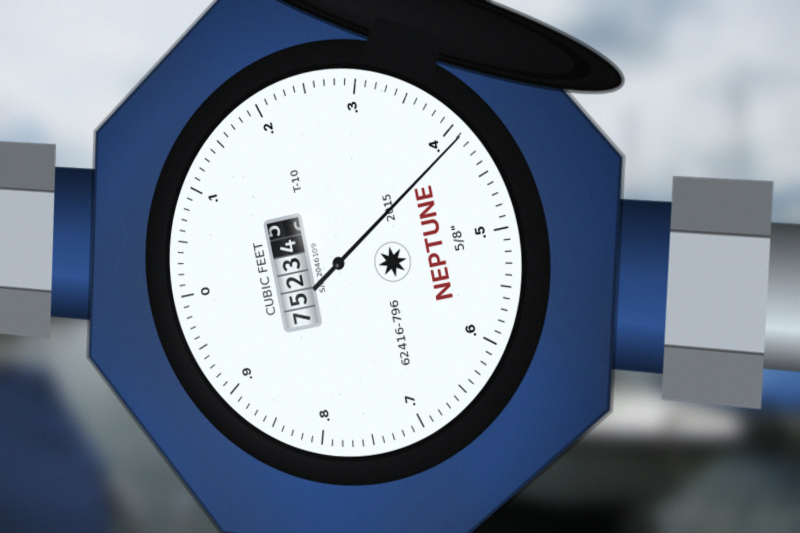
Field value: {"value": 752345.41, "unit": "ft³"}
